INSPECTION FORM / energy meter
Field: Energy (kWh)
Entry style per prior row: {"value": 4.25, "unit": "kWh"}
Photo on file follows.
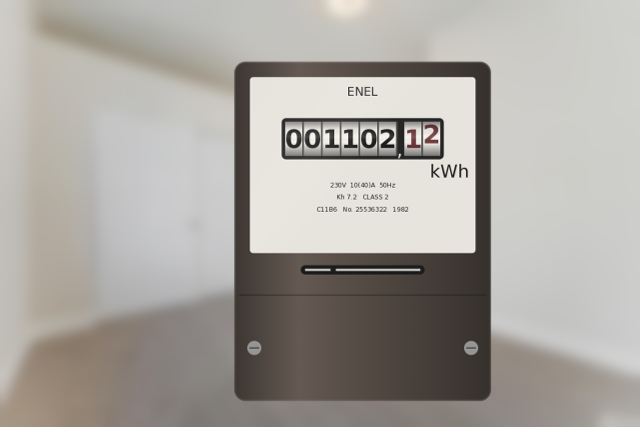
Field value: {"value": 1102.12, "unit": "kWh"}
